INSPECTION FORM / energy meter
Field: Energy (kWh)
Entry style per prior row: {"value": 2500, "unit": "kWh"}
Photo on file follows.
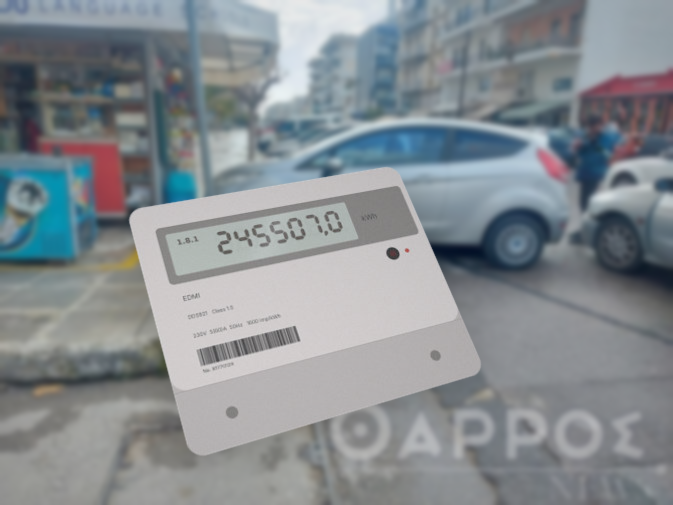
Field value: {"value": 245507.0, "unit": "kWh"}
